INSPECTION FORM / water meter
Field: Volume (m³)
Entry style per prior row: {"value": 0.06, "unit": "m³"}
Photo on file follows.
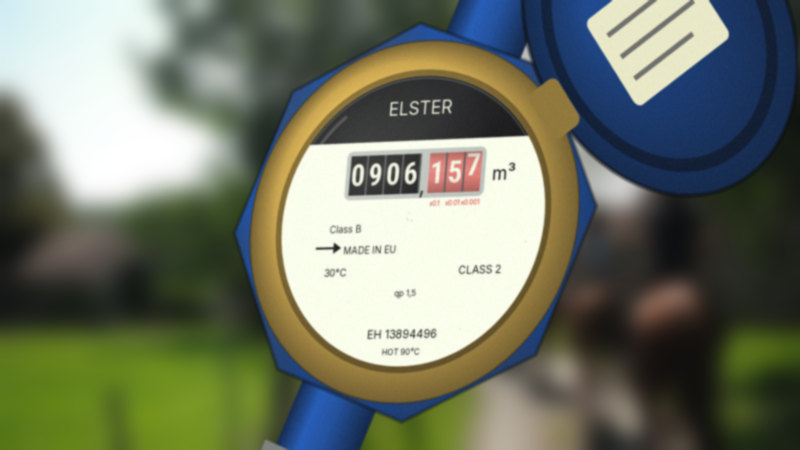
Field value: {"value": 906.157, "unit": "m³"}
